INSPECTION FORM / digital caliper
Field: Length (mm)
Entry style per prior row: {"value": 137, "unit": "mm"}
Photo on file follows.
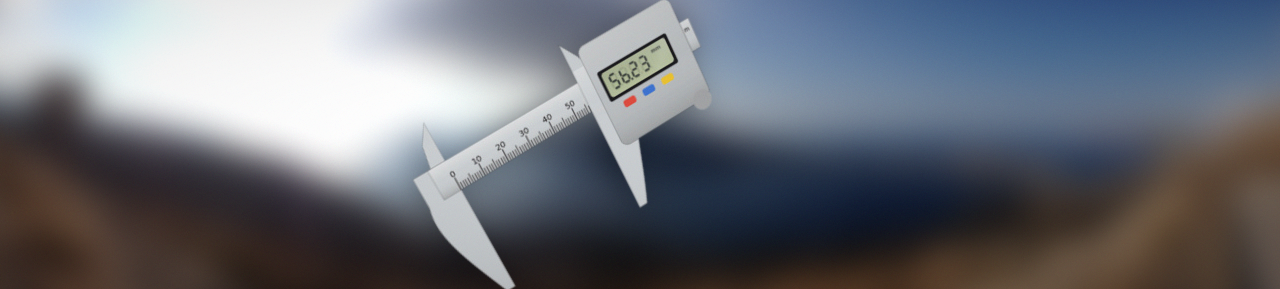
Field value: {"value": 56.23, "unit": "mm"}
